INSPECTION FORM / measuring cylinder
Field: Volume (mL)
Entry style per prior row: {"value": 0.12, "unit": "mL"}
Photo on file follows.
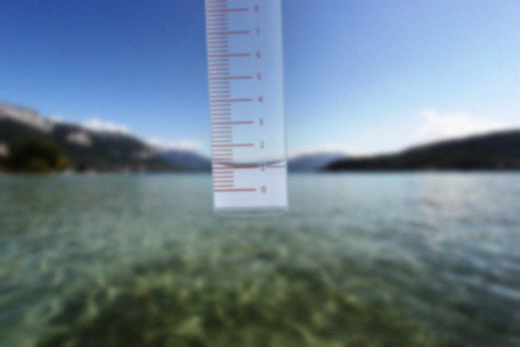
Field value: {"value": 1, "unit": "mL"}
